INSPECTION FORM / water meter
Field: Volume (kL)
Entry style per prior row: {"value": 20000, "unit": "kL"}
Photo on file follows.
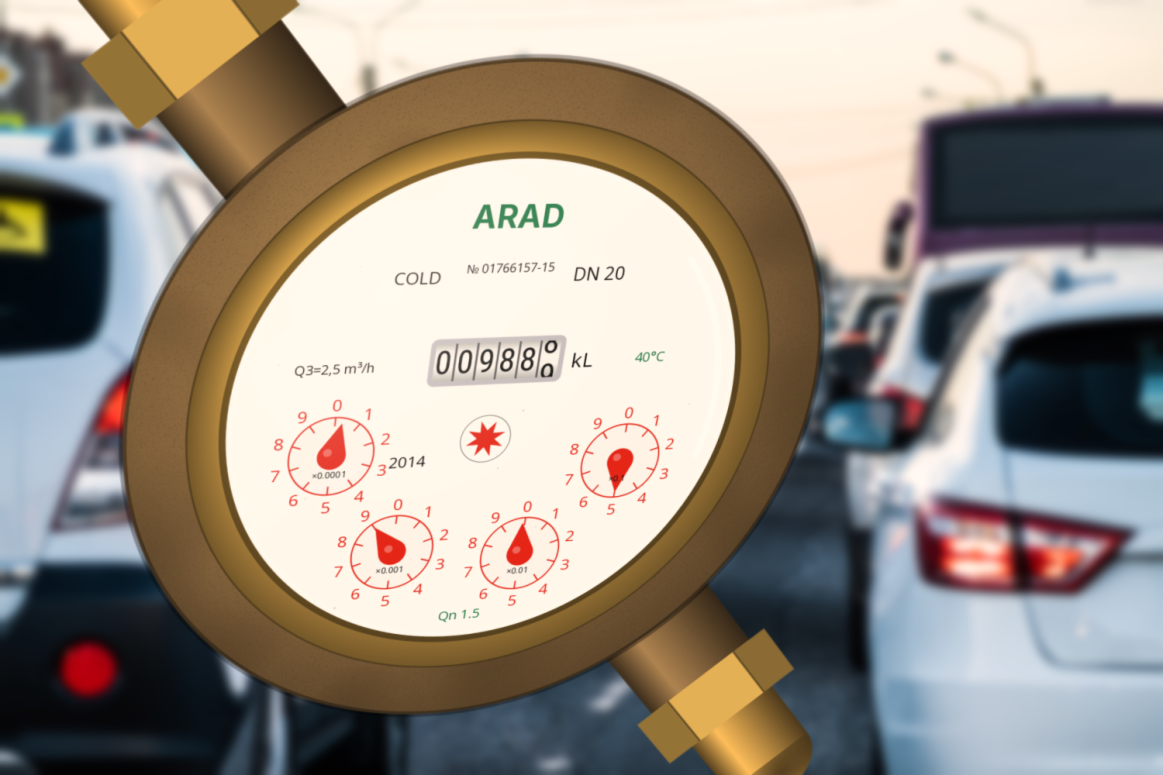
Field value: {"value": 9888.4990, "unit": "kL"}
